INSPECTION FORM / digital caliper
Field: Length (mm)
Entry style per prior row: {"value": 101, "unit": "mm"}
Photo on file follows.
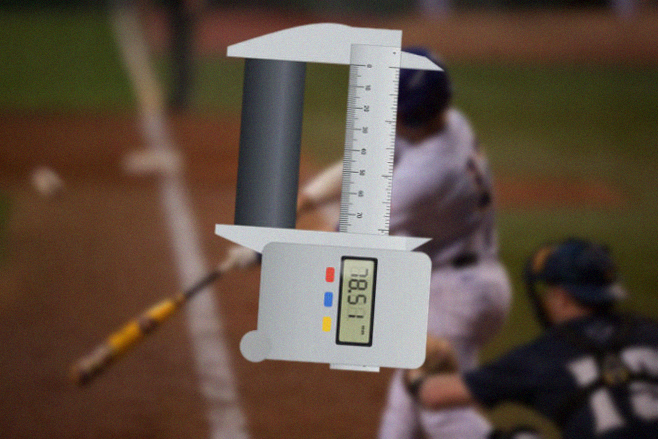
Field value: {"value": 78.51, "unit": "mm"}
